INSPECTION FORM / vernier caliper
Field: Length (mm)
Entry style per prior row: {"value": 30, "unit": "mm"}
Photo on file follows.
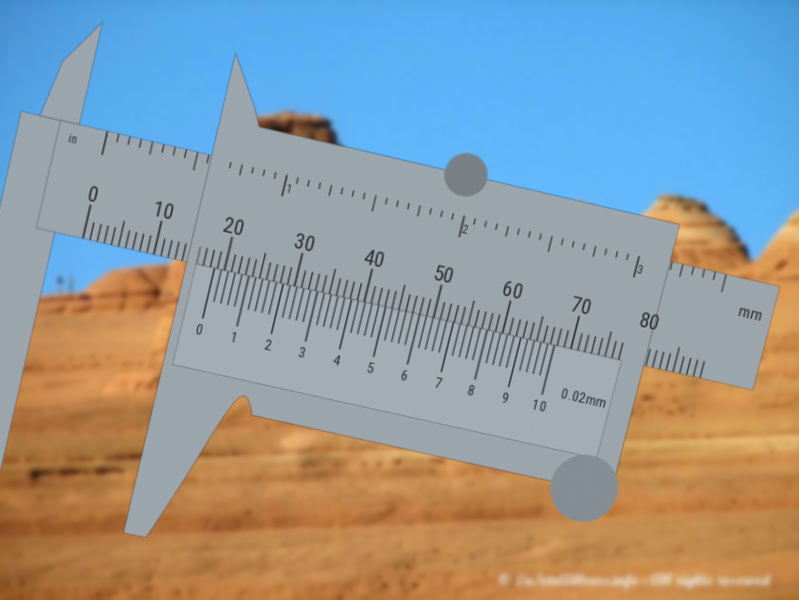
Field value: {"value": 18.6, "unit": "mm"}
